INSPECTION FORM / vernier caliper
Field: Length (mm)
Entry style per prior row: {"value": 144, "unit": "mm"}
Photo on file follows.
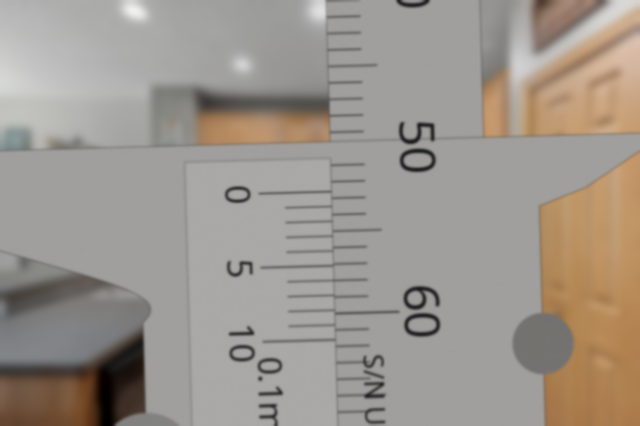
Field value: {"value": 52.6, "unit": "mm"}
